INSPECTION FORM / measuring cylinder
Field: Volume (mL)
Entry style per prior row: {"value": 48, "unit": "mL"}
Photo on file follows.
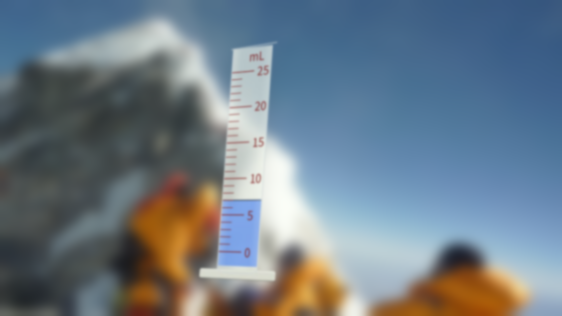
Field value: {"value": 7, "unit": "mL"}
